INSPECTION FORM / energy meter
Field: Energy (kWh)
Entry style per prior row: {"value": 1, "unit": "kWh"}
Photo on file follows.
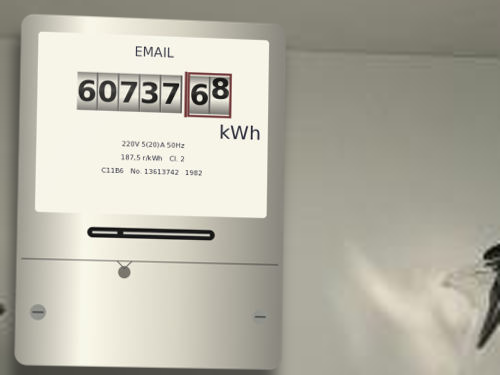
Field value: {"value": 60737.68, "unit": "kWh"}
